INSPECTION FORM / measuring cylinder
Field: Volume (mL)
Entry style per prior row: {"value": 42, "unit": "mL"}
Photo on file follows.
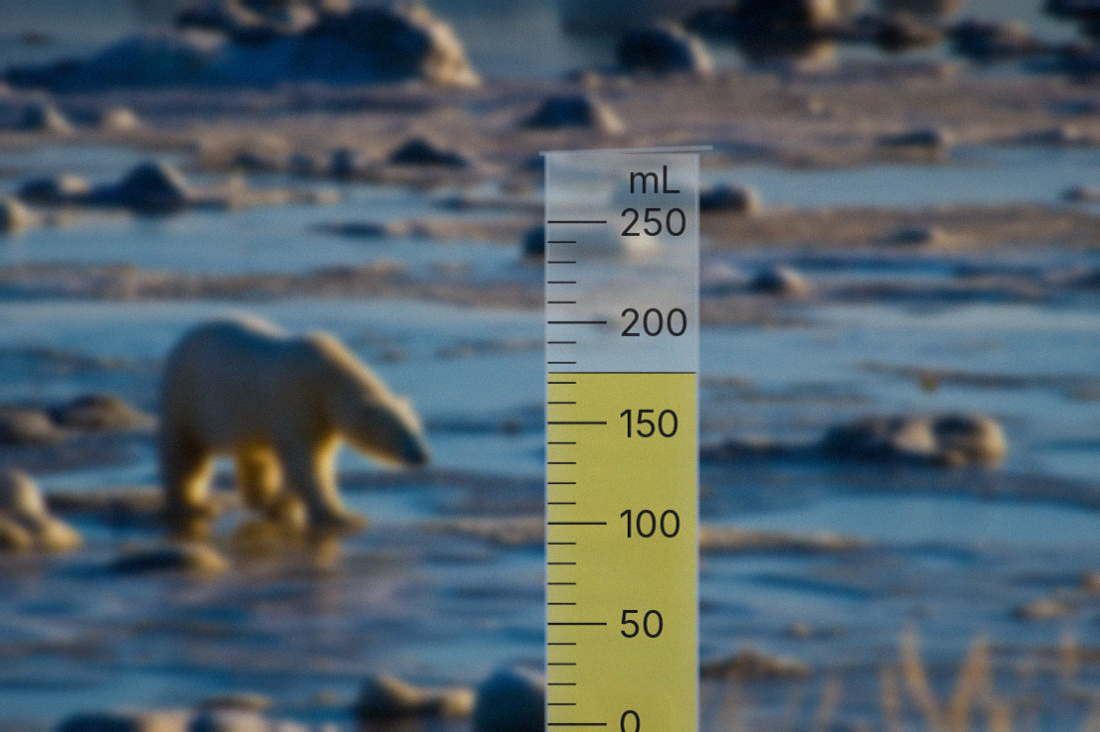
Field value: {"value": 175, "unit": "mL"}
